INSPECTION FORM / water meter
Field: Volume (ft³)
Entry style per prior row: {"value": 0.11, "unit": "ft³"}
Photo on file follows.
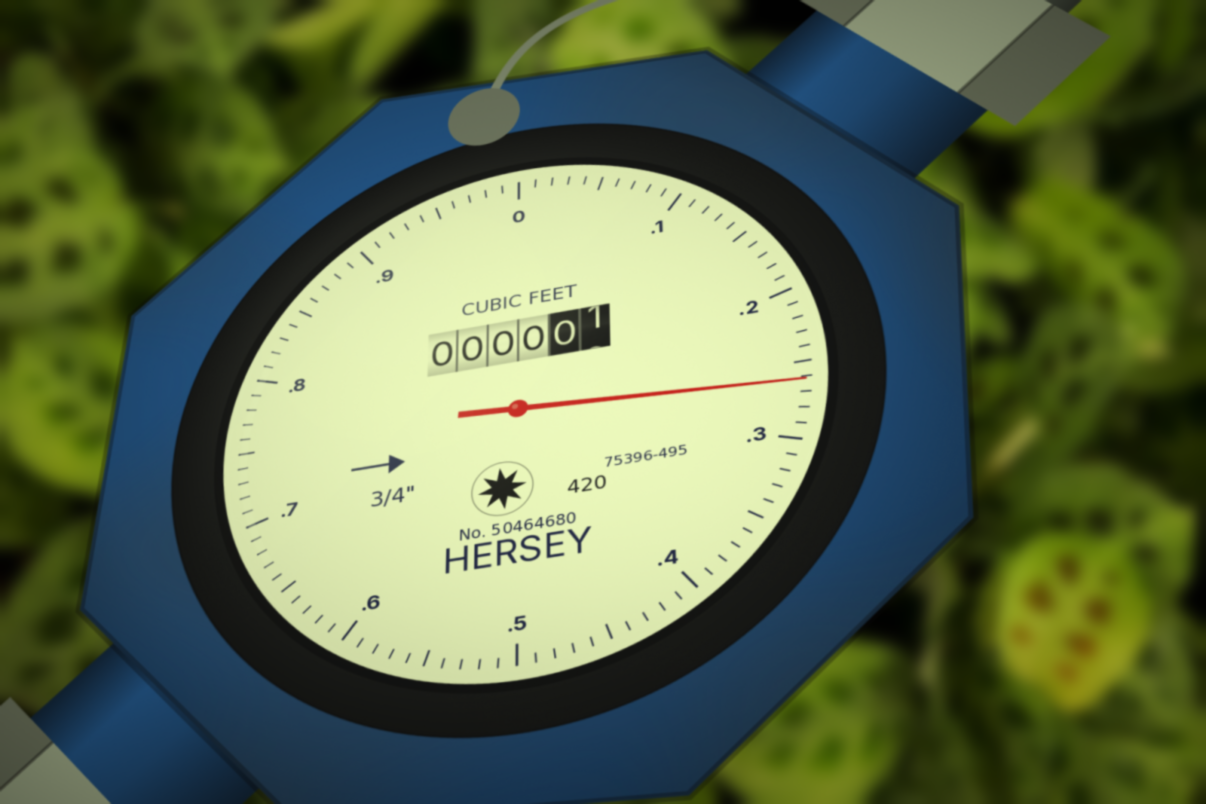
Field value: {"value": 1.26, "unit": "ft³"}
